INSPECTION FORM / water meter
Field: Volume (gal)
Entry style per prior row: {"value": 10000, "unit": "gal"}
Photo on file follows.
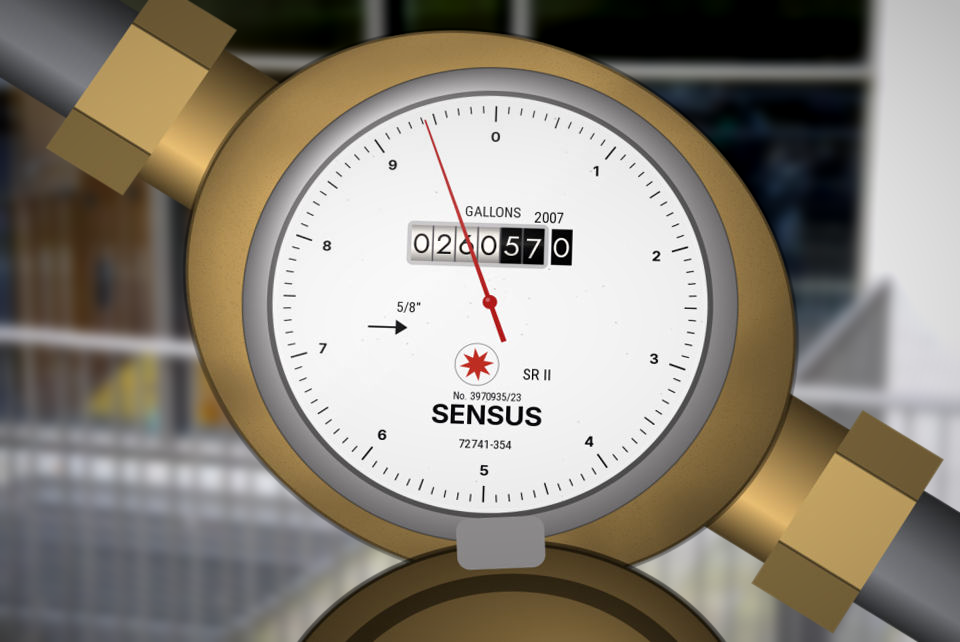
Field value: {"value": 260569.4, "unit": "gal"}
